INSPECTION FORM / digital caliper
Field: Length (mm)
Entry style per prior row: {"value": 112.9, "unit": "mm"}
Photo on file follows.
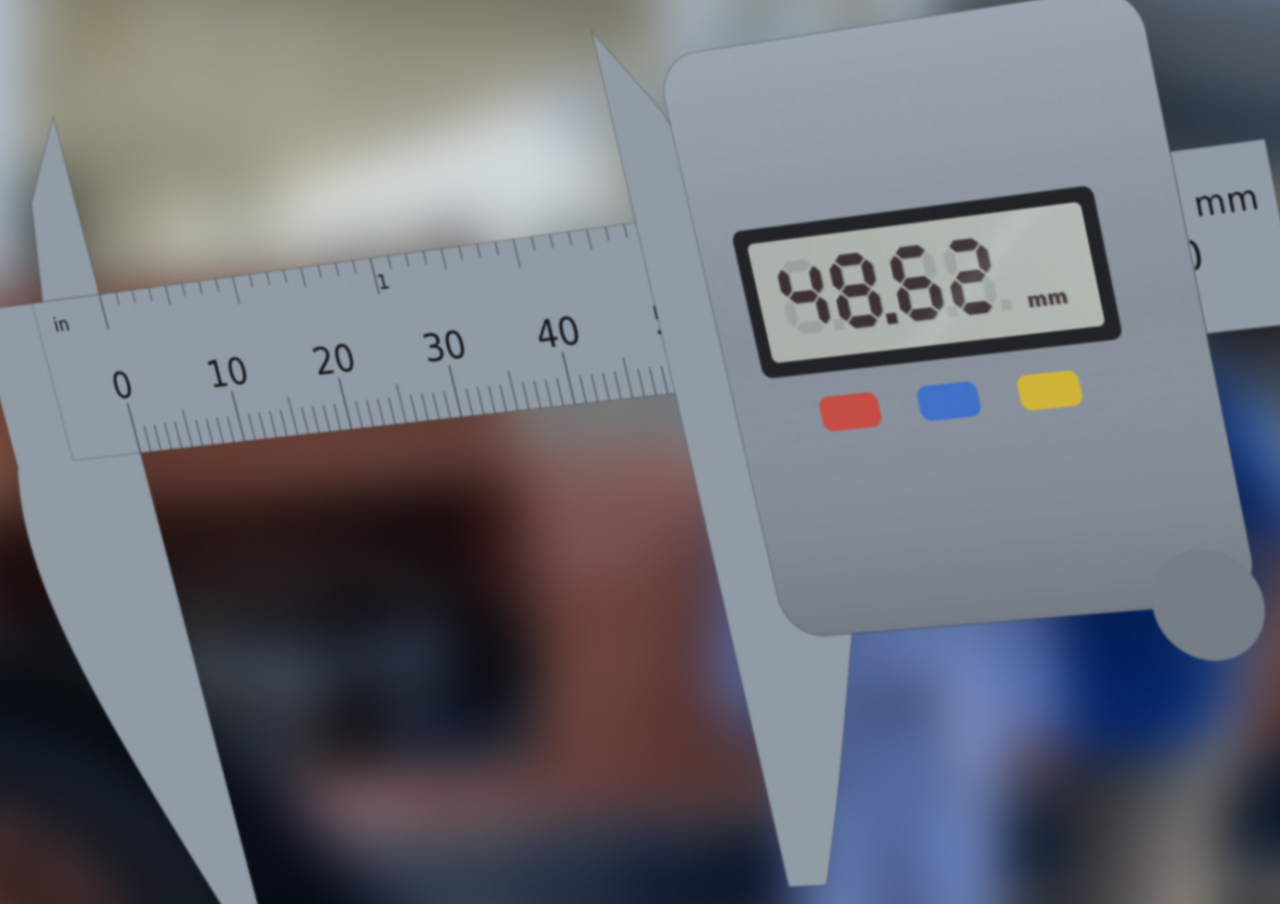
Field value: {"value": 48.62, "unit": "mm"}
